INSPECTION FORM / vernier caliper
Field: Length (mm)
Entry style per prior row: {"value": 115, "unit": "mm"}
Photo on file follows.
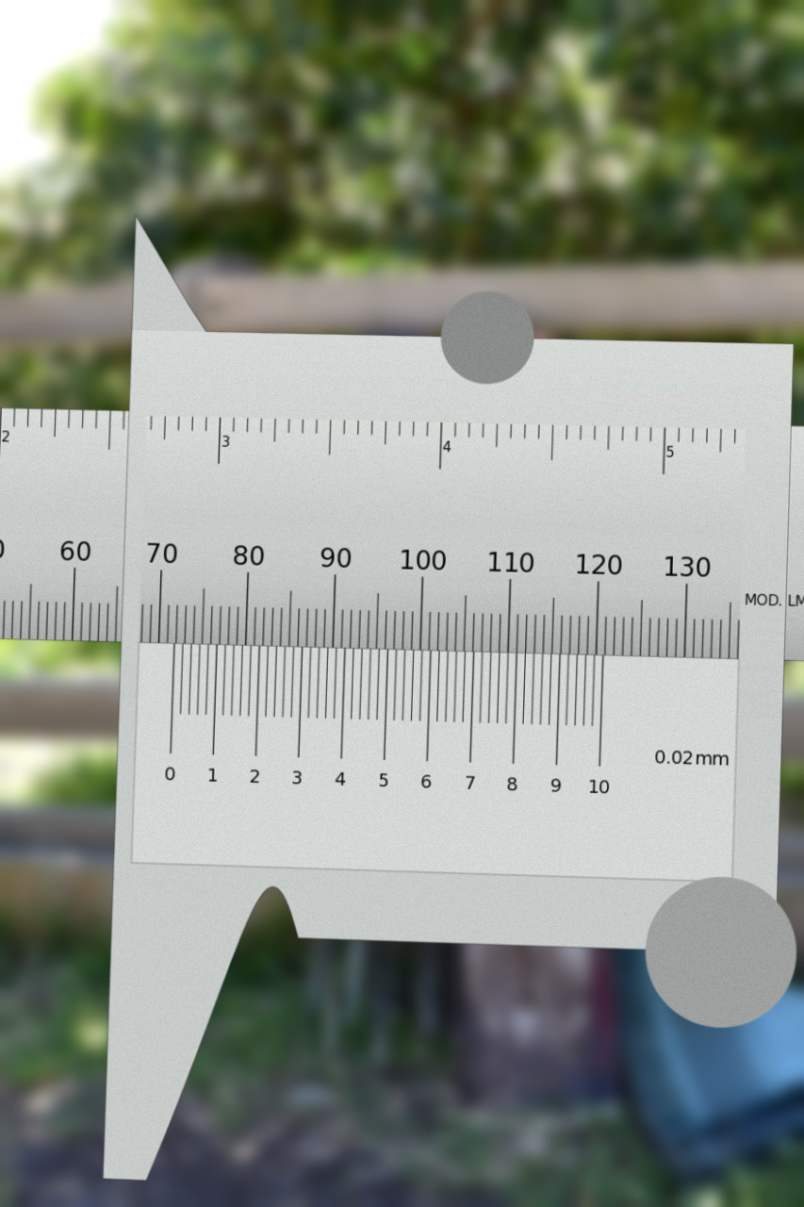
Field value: {"value": 71.8, "unit": "mm"}
